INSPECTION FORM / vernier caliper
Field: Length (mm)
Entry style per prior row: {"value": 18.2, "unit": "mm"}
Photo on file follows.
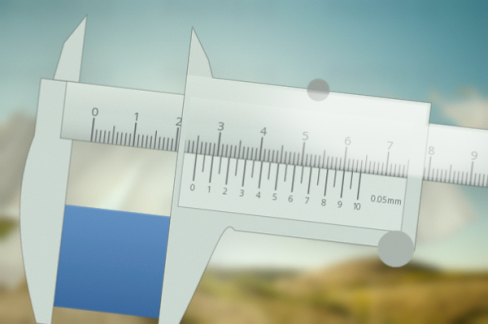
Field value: {"value": 25.0, "unit": "mm"}
